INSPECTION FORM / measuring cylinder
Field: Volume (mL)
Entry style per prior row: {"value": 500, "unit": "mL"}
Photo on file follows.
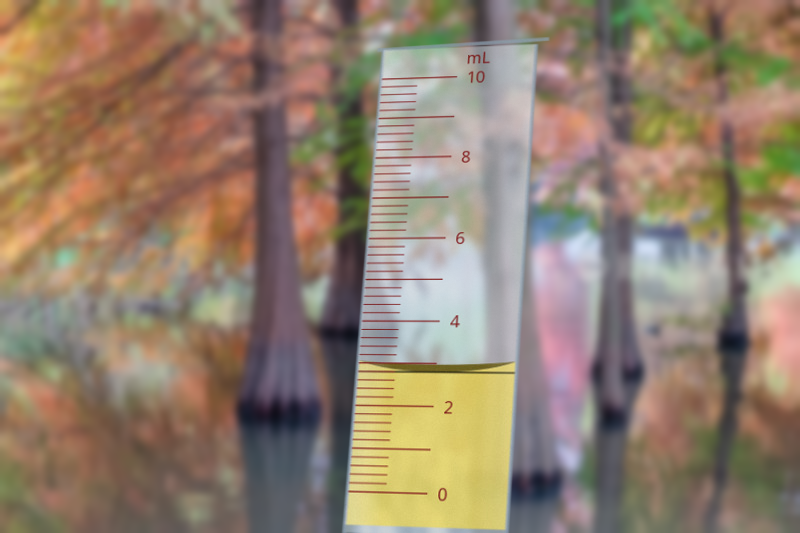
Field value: {"value": 2.8, "unit": "mL"}
